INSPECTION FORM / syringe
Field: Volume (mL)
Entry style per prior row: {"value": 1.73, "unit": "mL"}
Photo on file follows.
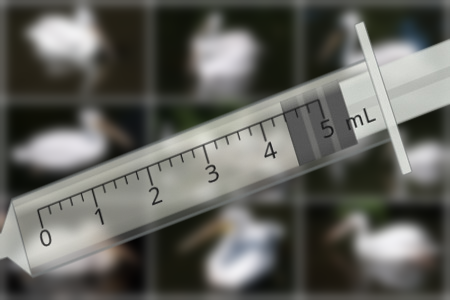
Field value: {"value": 4.4, "unit": "mL"}
